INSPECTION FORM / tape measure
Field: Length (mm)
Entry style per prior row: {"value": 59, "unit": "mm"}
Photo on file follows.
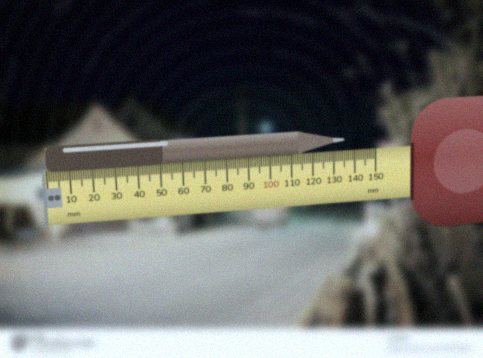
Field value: {"value": 135, "unit": "mm"}
